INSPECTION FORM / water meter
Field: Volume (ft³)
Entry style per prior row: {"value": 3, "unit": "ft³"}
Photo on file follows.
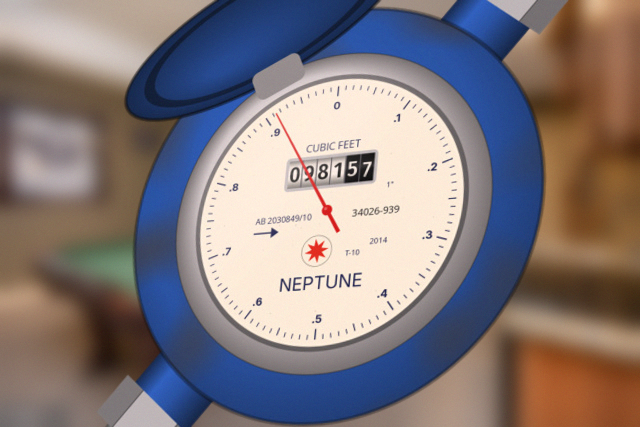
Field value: {"value": 98156.91, "unit": "ft³"}
